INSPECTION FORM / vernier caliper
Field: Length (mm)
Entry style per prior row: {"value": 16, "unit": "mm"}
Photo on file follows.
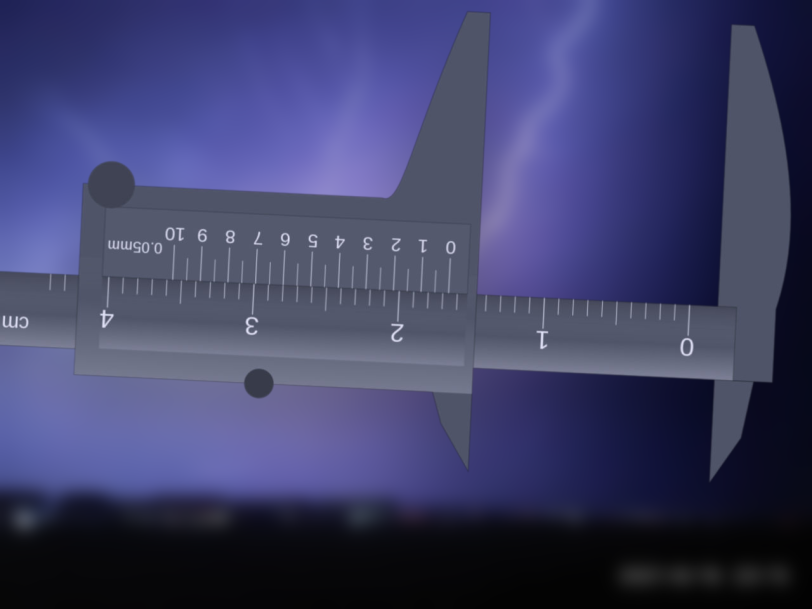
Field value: {"value": 16.6, "unit": "mm"}
